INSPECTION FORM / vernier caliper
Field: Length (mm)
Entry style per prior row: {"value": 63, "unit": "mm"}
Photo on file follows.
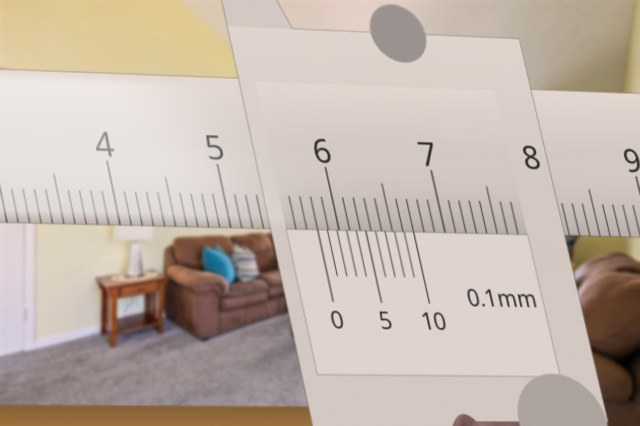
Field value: {"value": 58.0, "unit": "mm"}
